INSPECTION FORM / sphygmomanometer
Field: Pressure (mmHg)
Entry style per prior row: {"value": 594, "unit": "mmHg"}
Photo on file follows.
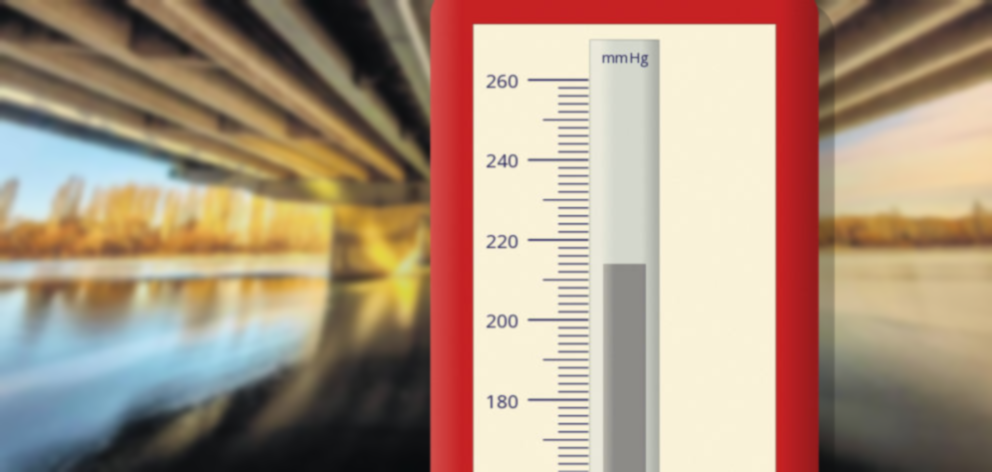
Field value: {"value": 214, "unit": "mmHg"}
